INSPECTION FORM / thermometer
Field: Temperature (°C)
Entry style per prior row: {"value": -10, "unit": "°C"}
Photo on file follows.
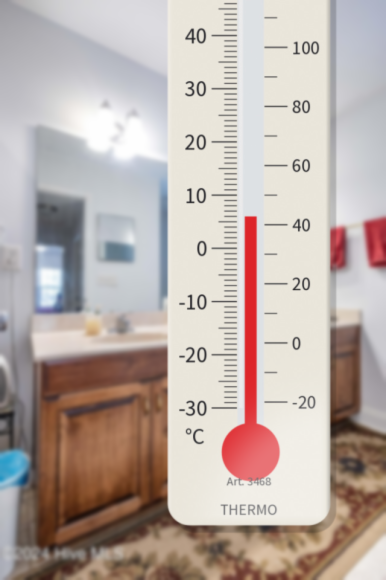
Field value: {"value": 6, "unit": "°C"}
